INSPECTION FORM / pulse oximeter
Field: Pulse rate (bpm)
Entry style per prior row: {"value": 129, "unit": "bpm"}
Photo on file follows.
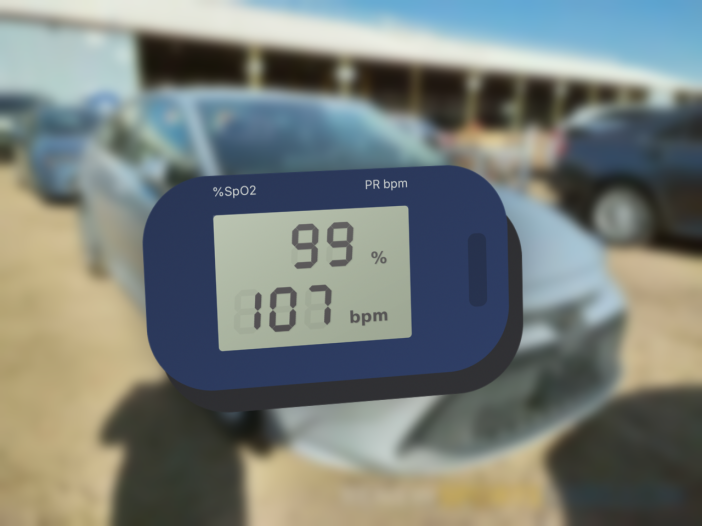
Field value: {"value": 107, "unit": "bpm"}
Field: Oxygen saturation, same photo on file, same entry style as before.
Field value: {"value": 99, "unit": "%"}
